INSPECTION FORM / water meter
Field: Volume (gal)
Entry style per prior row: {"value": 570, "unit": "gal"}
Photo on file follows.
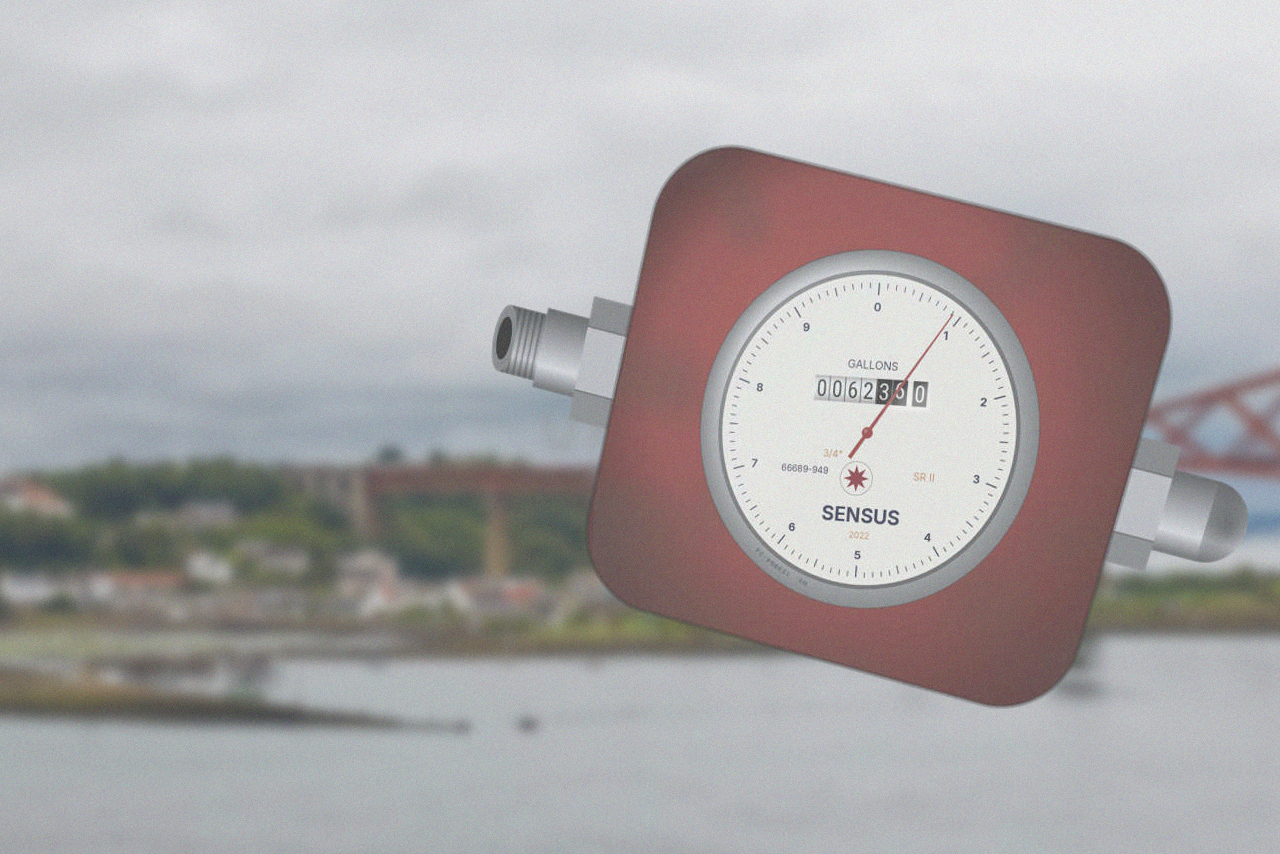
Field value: {"value": 62360.9, "unit": "gal"}
